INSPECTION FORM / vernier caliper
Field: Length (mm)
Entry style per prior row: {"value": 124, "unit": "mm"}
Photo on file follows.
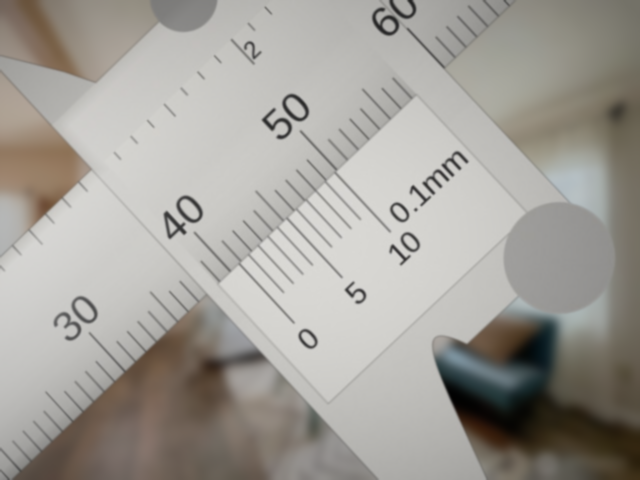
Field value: {"value": 40.8, "unit": "mm"}
